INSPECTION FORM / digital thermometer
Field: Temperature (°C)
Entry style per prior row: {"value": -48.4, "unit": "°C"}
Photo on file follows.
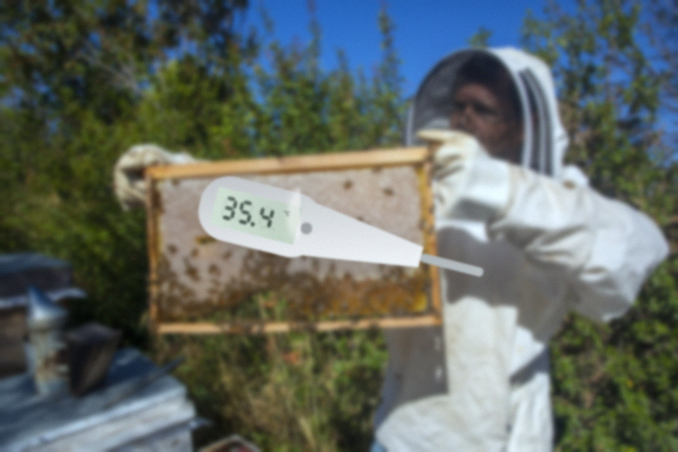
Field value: {"value": 35.4, "unit": "°C"}
